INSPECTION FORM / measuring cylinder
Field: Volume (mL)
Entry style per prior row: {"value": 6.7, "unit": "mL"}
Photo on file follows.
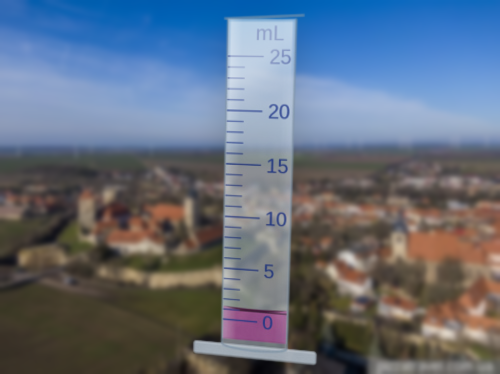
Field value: {"value": 1, "unit": "mL"}
